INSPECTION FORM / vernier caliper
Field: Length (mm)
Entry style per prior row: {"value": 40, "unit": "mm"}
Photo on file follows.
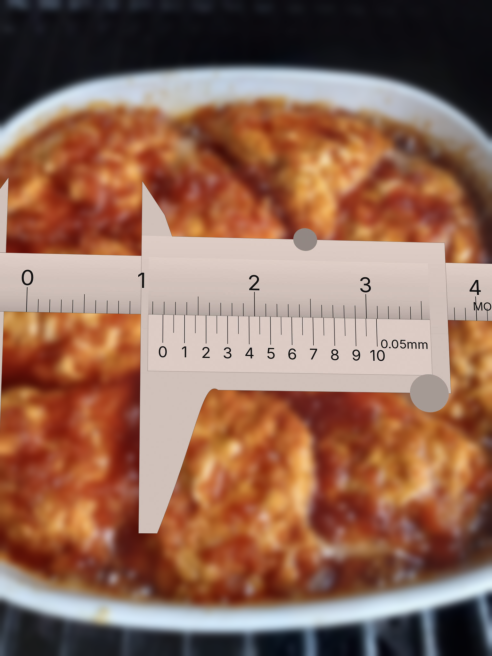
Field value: {"value": 11.9, "unit": "mm"}
